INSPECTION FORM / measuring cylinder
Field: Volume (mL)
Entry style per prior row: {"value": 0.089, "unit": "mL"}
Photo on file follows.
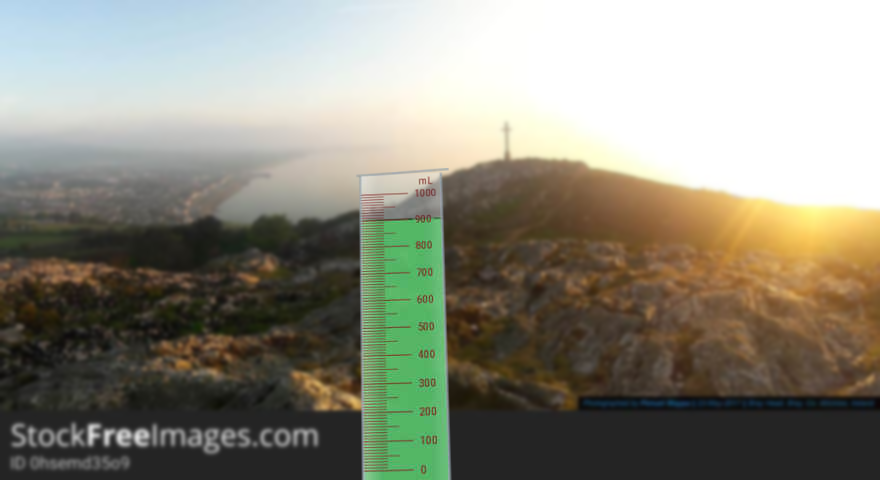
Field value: {"value": 900, "unit": "mL"}
